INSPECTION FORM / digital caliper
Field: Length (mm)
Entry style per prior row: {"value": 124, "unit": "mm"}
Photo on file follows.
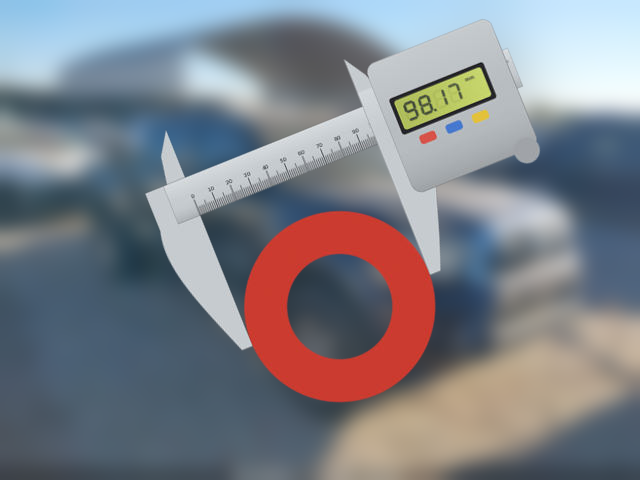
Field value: {"value": 98.17, "unit": "mm"}
